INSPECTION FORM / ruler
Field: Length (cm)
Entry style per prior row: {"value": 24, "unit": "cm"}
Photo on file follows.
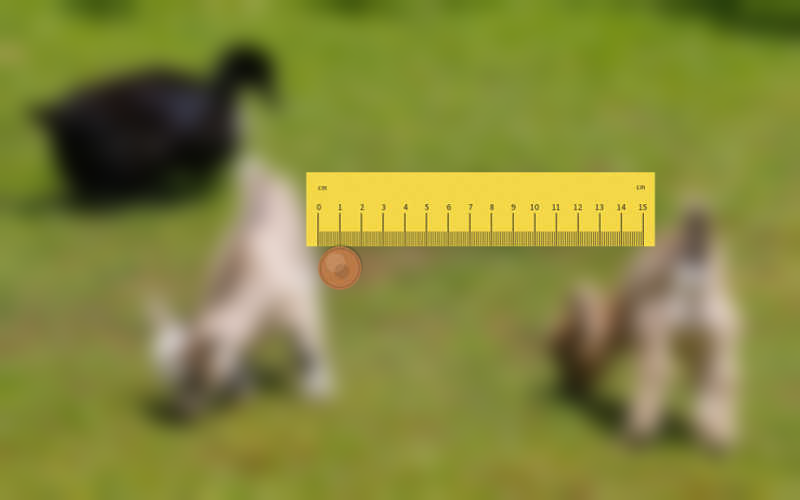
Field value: {"value": 2, "unit": "cm"}
